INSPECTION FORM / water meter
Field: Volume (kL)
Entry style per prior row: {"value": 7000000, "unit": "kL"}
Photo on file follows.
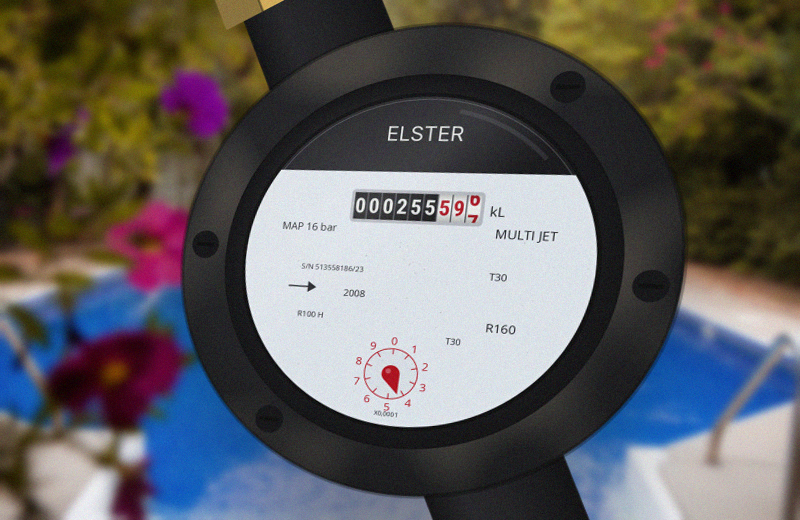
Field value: {"value": 255.5964, "unit": "kL"}
